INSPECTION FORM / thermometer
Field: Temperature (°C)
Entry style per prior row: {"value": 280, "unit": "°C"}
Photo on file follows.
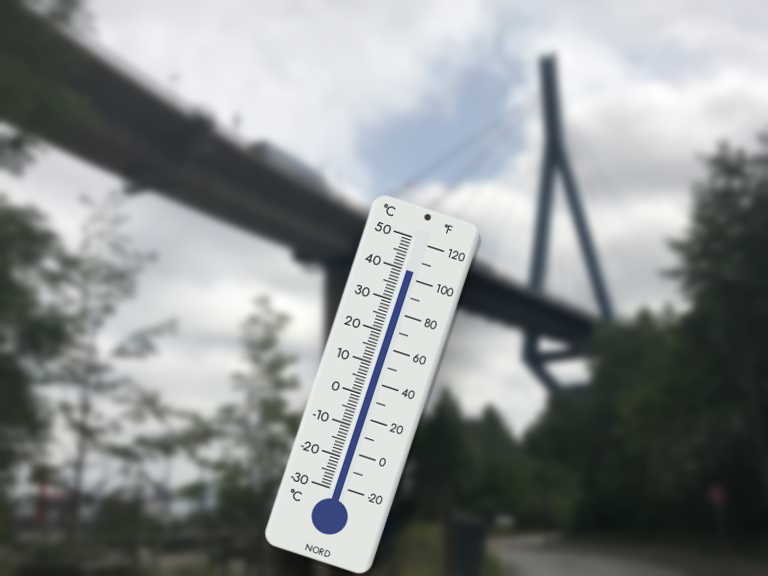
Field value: {"value": 40, "unit": "°C"}
